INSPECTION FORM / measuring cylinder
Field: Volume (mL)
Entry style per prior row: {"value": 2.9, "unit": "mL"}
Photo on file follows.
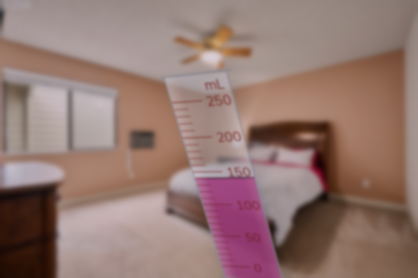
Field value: {"value": 140, "unit": "mL"}
